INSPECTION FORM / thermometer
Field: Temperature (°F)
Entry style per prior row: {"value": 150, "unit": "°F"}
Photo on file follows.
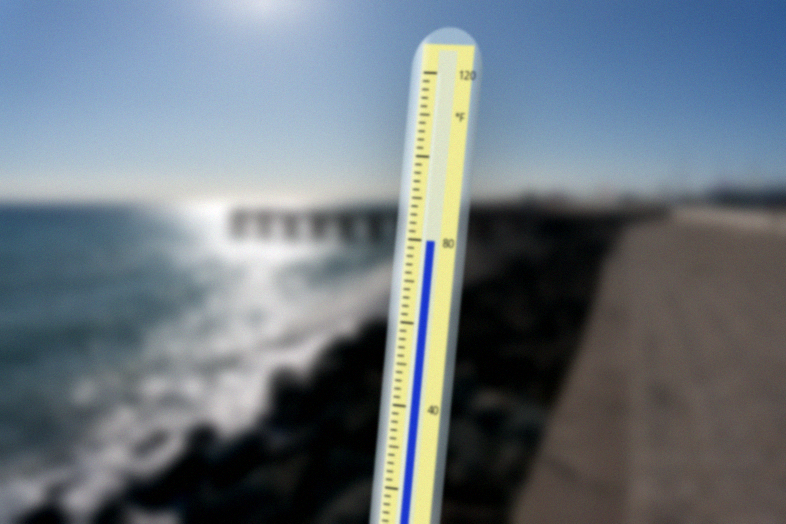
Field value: {"value": 80, "unit": "°F"}
